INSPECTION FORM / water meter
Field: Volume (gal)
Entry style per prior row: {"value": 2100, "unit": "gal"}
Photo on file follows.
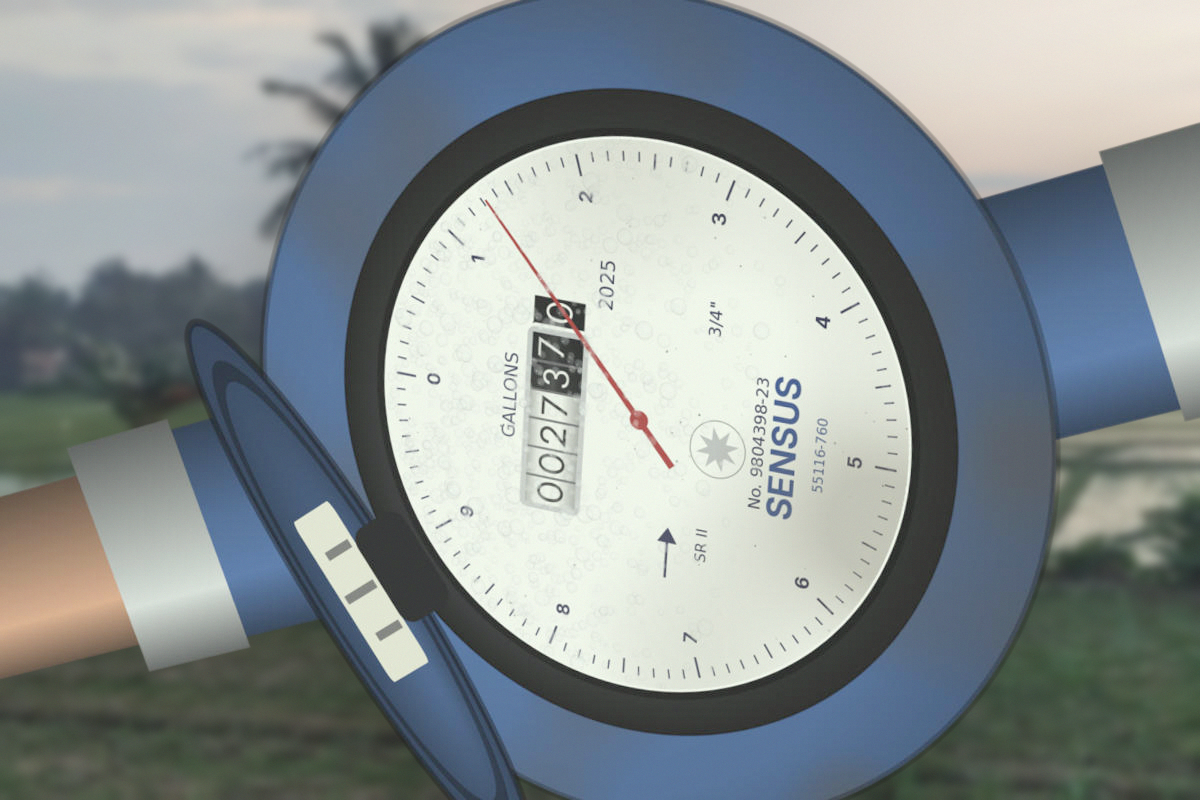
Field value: {"value": 27371.3, "unit": "gal"}
